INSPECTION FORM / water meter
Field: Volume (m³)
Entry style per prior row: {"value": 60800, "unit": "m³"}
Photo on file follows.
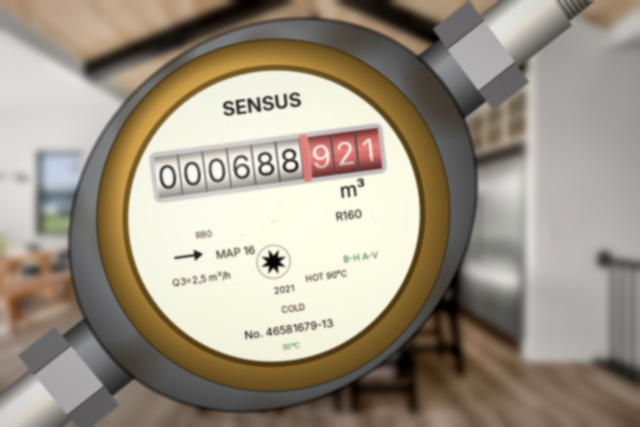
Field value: {"value": 688.921, "unit": "m³"}
